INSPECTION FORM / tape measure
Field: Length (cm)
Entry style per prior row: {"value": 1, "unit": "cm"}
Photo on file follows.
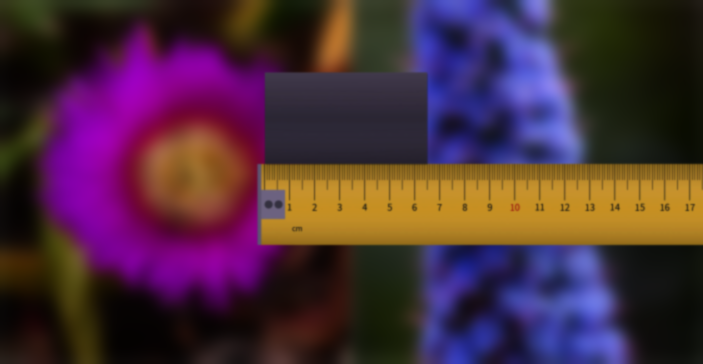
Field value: {"value": 6.5, "unit": "cm"}
